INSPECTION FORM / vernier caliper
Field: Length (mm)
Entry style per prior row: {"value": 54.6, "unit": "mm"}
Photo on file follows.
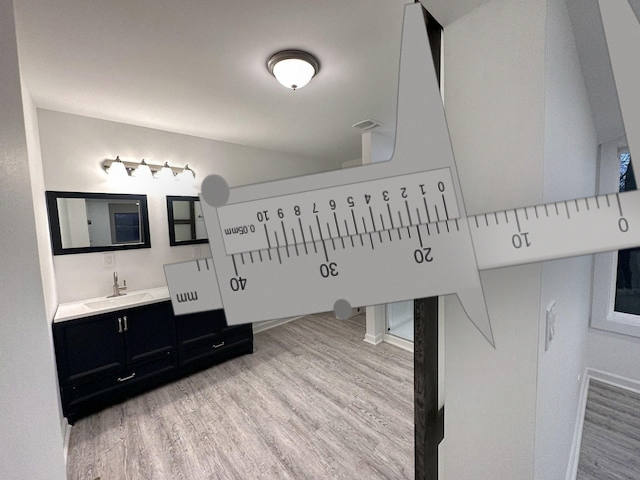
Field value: {"value": 16.8, "unit": "mm"}
